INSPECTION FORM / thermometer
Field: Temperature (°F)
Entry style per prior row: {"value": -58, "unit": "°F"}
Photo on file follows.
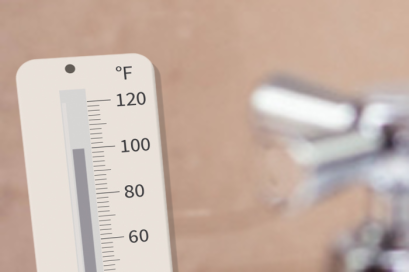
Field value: {"value": 100, "unit": "°F"}
